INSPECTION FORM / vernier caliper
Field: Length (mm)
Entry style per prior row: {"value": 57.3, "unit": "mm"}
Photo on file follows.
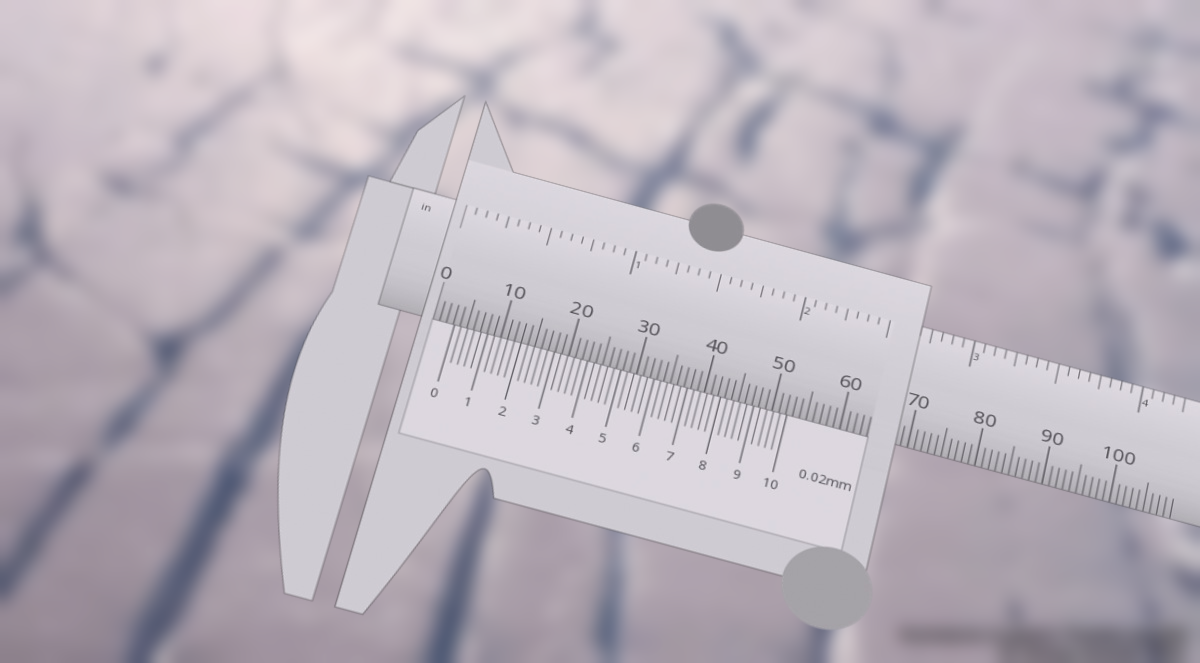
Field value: {"value": 3.2, "unit": "mm"}
